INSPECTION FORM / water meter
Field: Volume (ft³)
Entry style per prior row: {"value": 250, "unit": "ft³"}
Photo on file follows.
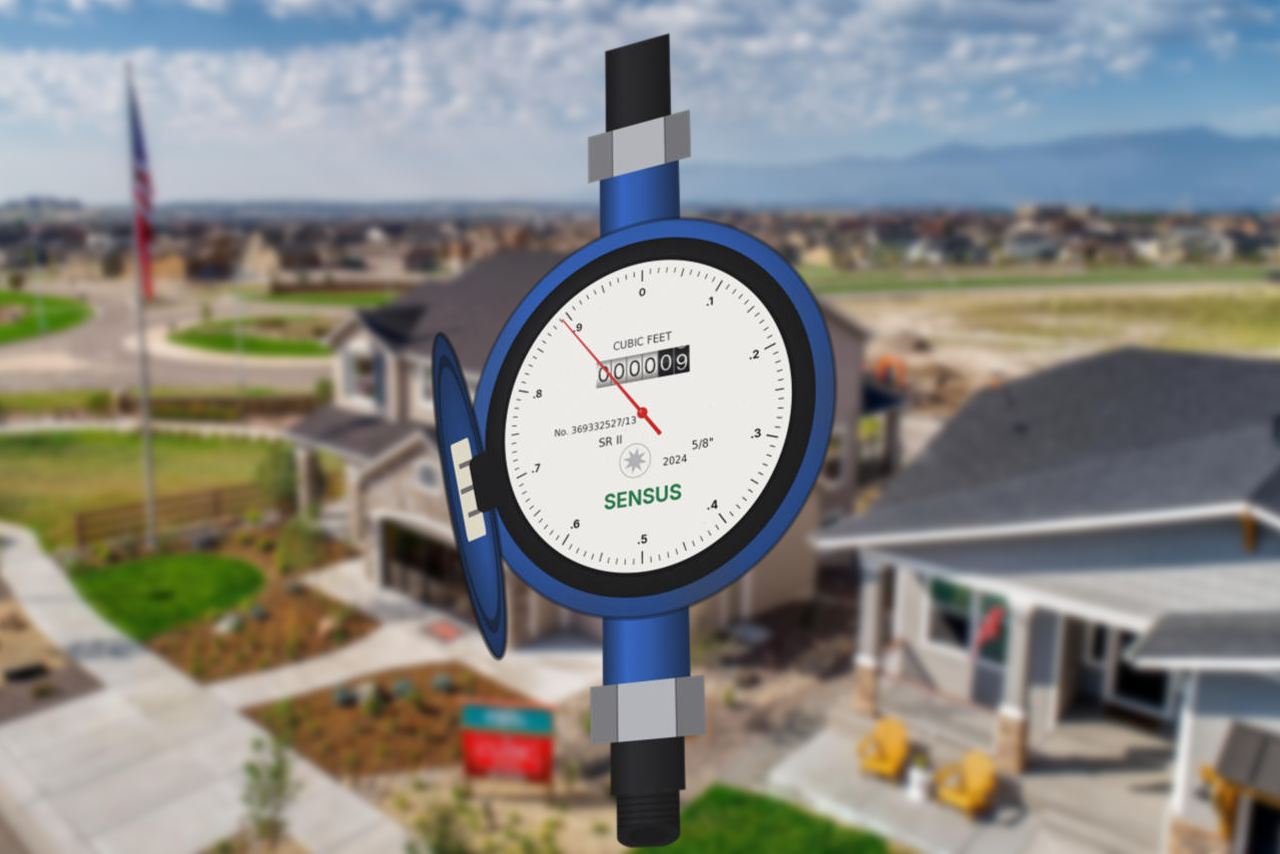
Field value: {"value": 8.89, "unit": "ft³"}
